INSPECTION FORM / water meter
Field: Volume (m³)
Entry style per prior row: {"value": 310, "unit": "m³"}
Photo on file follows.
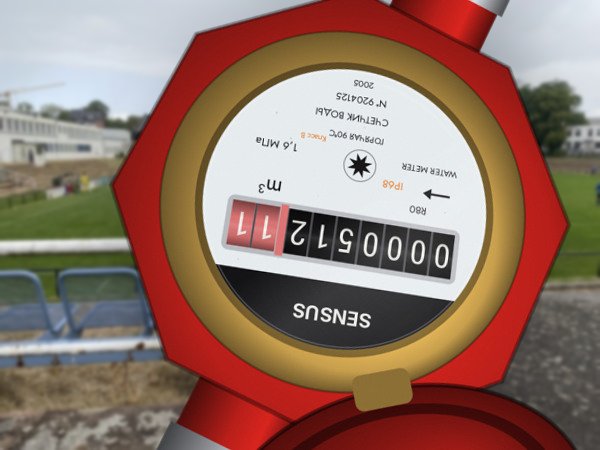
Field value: {"value": 512.11, "unit": "m³"}
